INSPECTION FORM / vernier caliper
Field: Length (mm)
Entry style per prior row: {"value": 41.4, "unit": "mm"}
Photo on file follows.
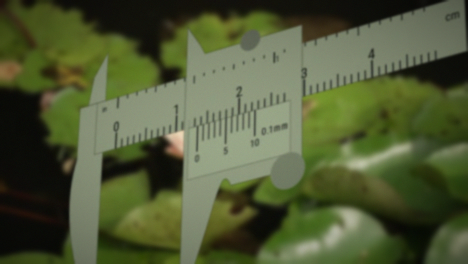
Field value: {"value": 13.5, "unit": "mm"}
